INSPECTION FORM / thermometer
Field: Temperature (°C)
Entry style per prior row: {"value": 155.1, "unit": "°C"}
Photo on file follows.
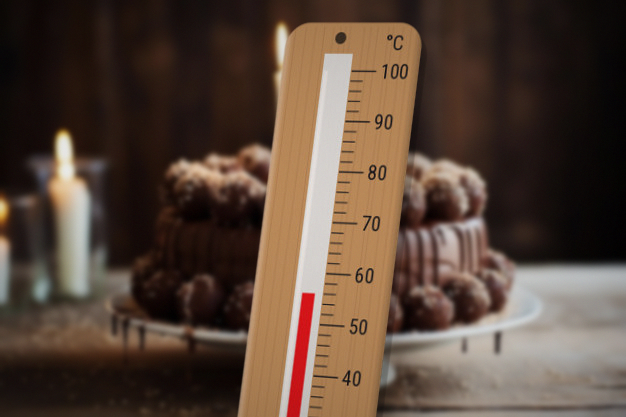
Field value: {"value": 56, "unit": "°C"}
